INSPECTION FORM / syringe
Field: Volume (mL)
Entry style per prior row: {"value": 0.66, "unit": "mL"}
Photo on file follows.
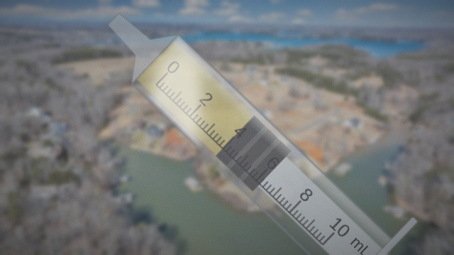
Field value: {"value": 4, "unit": "mL"}
